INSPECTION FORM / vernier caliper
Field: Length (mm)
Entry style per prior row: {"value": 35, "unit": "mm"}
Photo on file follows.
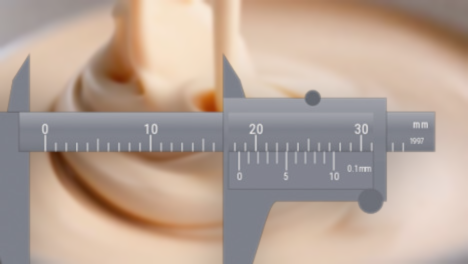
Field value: {"value": 18.4, "unit": "mm"}
